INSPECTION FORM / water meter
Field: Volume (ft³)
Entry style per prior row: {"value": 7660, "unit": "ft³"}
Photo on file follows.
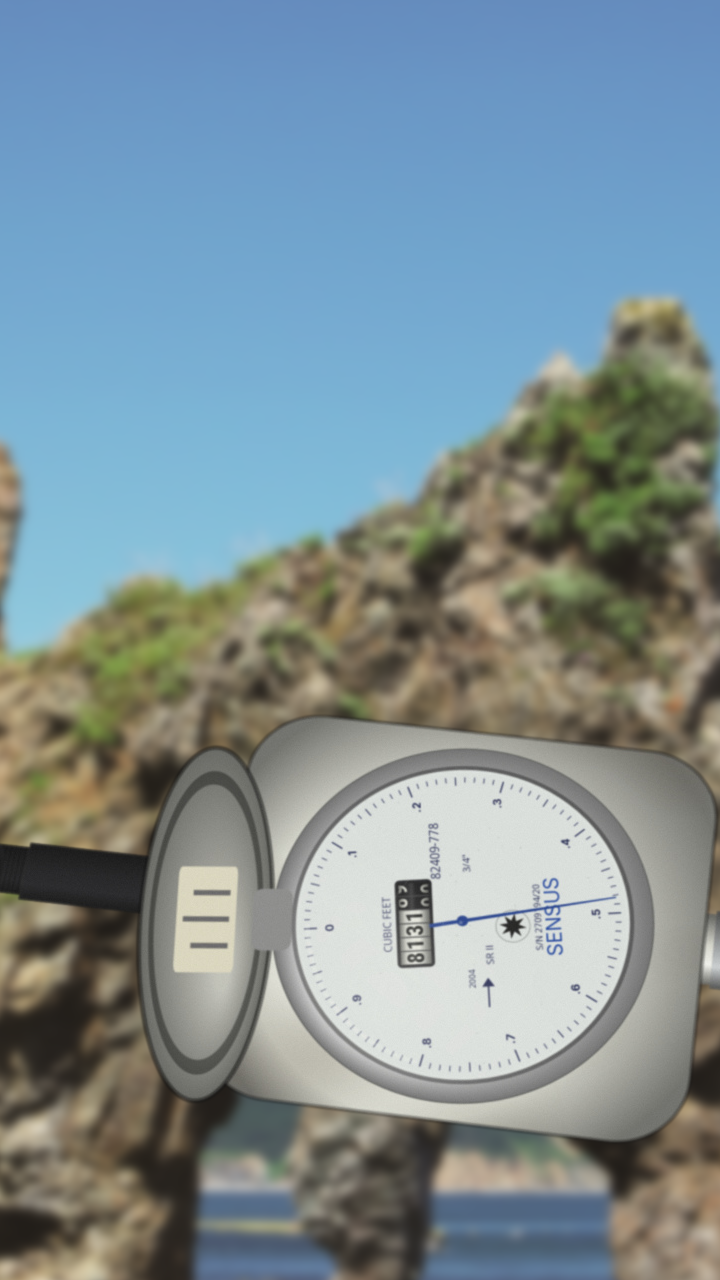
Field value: {"value": 813189.48, "unit": "ft³"}
